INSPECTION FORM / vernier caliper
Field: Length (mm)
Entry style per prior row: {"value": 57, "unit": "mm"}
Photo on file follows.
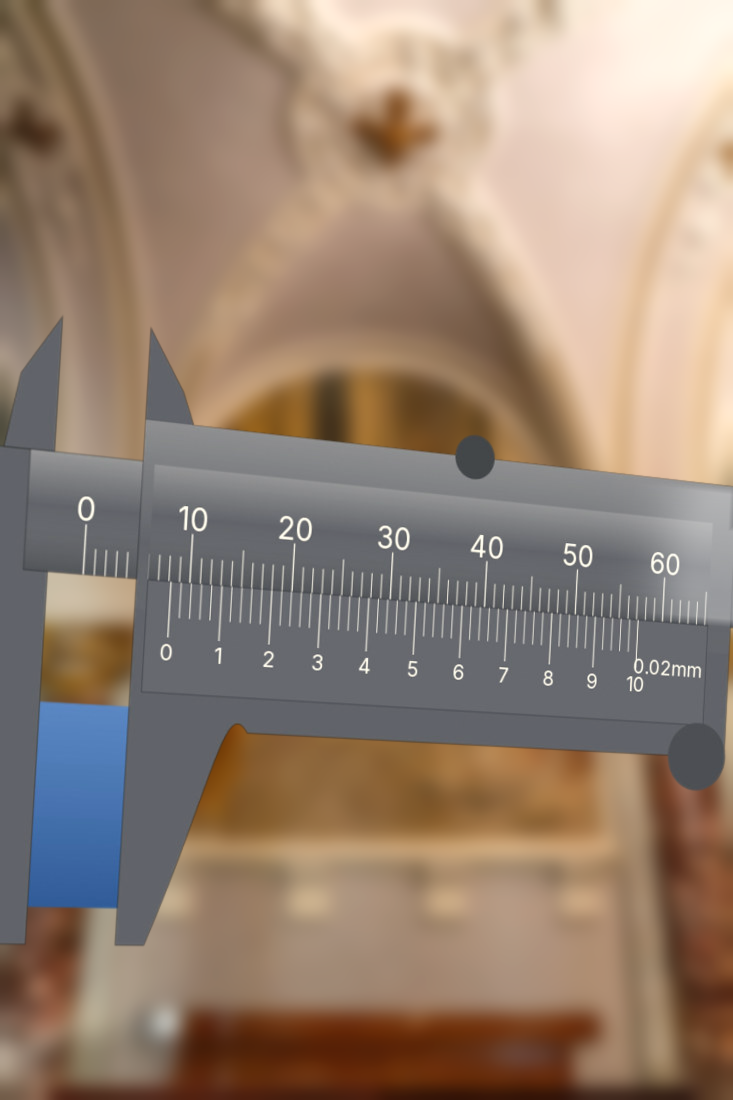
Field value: {"value": 8.2, "unit": "mm"}
